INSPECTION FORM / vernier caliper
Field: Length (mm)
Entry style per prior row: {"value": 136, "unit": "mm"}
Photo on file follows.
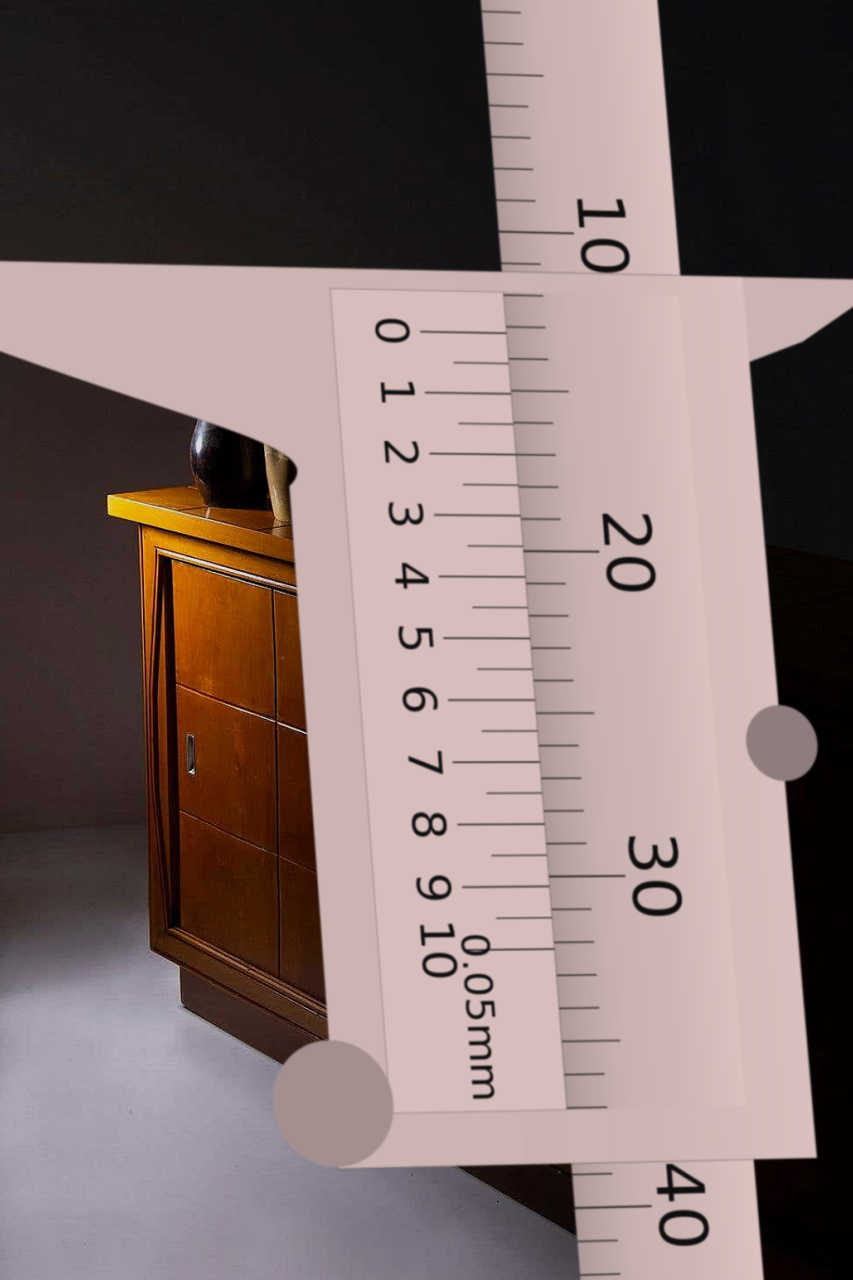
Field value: {"value": 13.20, "unit": "mm"}
